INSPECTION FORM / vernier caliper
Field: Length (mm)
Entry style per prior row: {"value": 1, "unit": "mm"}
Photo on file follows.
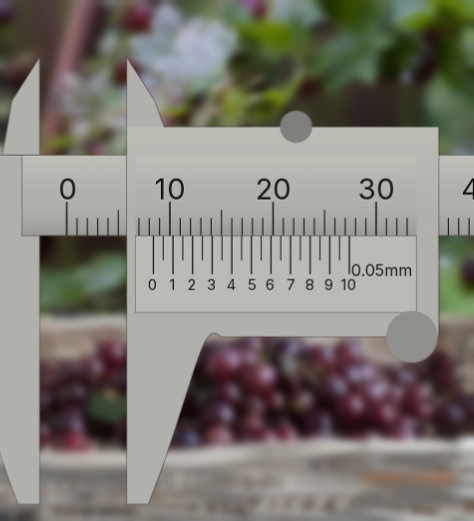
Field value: {"value": 8.4, "unit": "mm"}
